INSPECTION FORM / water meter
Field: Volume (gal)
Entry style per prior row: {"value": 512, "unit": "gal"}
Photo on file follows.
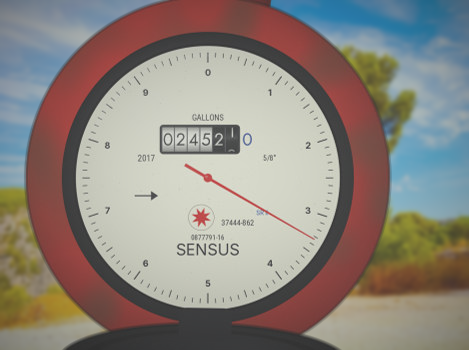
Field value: {"value": 245213.3, "unit": "gal"}
